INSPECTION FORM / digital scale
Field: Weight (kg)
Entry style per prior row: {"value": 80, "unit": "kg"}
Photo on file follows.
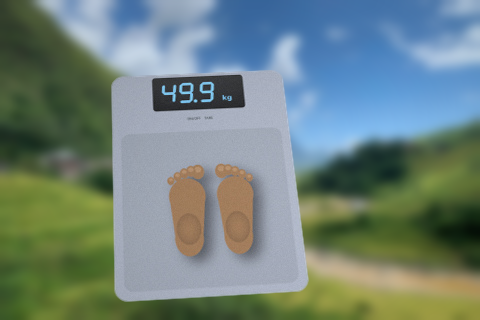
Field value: {"value": 49.9, "unit": "kg"}
